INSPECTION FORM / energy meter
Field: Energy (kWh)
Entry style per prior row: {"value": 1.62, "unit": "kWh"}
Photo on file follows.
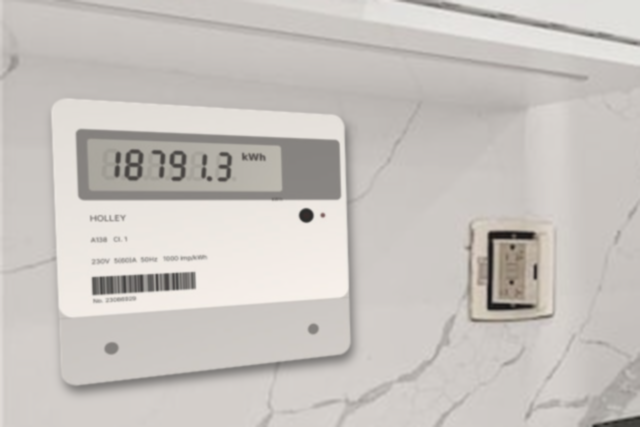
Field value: {"value": 18791.3, "unit": "kWh"}
